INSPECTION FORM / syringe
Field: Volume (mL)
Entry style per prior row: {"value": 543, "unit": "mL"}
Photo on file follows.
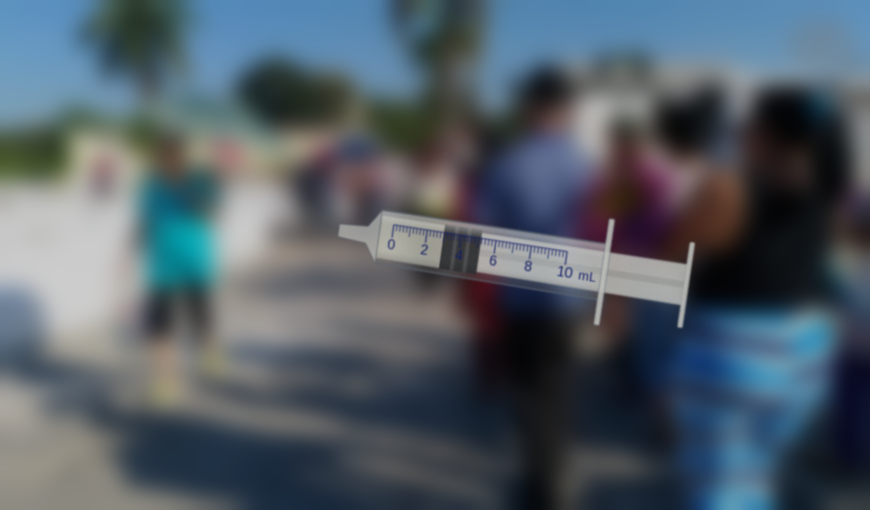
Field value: {"value": 3, "unit": "mL"}
